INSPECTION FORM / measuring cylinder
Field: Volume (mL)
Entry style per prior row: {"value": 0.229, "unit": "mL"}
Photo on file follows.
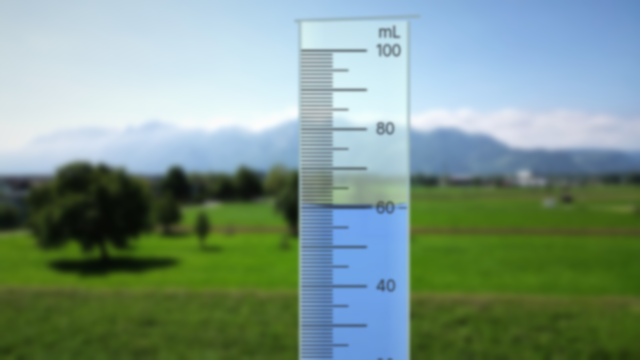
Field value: {"value": 60, "unit": "mL"}
